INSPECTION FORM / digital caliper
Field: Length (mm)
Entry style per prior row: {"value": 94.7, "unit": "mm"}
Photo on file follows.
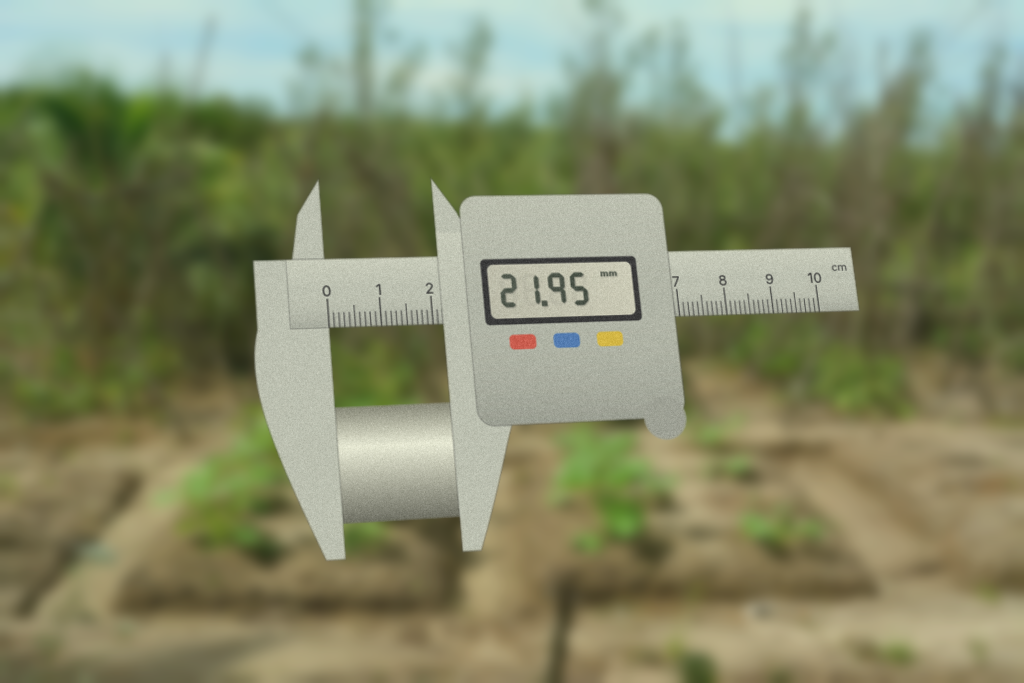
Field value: {"value": 21.95, "unit": "mm"}
